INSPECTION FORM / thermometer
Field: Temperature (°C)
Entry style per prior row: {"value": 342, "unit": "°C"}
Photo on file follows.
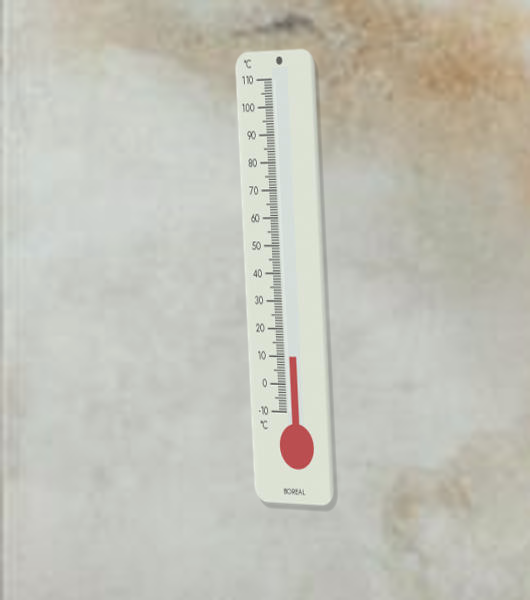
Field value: {"value": 10, "unit": "°C"}
